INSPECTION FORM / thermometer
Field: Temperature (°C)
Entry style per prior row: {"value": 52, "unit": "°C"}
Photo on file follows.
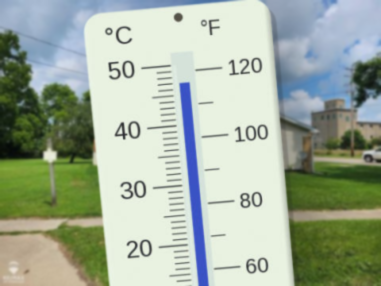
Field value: {"value": 47, "unit": "°C"}
